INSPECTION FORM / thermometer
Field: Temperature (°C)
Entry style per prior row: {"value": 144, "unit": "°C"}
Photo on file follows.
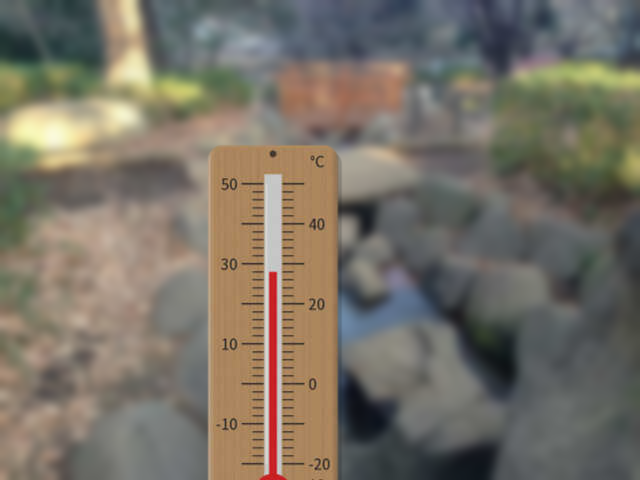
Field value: {"value": 28, "unit": "°C"}
